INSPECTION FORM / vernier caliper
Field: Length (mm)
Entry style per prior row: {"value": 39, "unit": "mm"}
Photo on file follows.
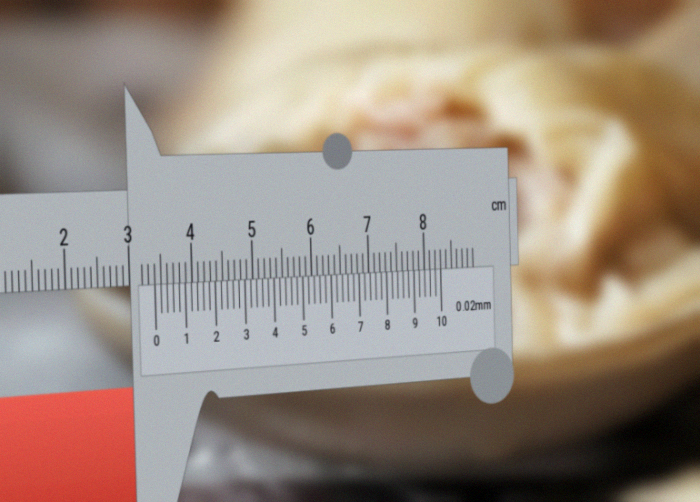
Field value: {"value": 34.0, "unit": "mm"}
